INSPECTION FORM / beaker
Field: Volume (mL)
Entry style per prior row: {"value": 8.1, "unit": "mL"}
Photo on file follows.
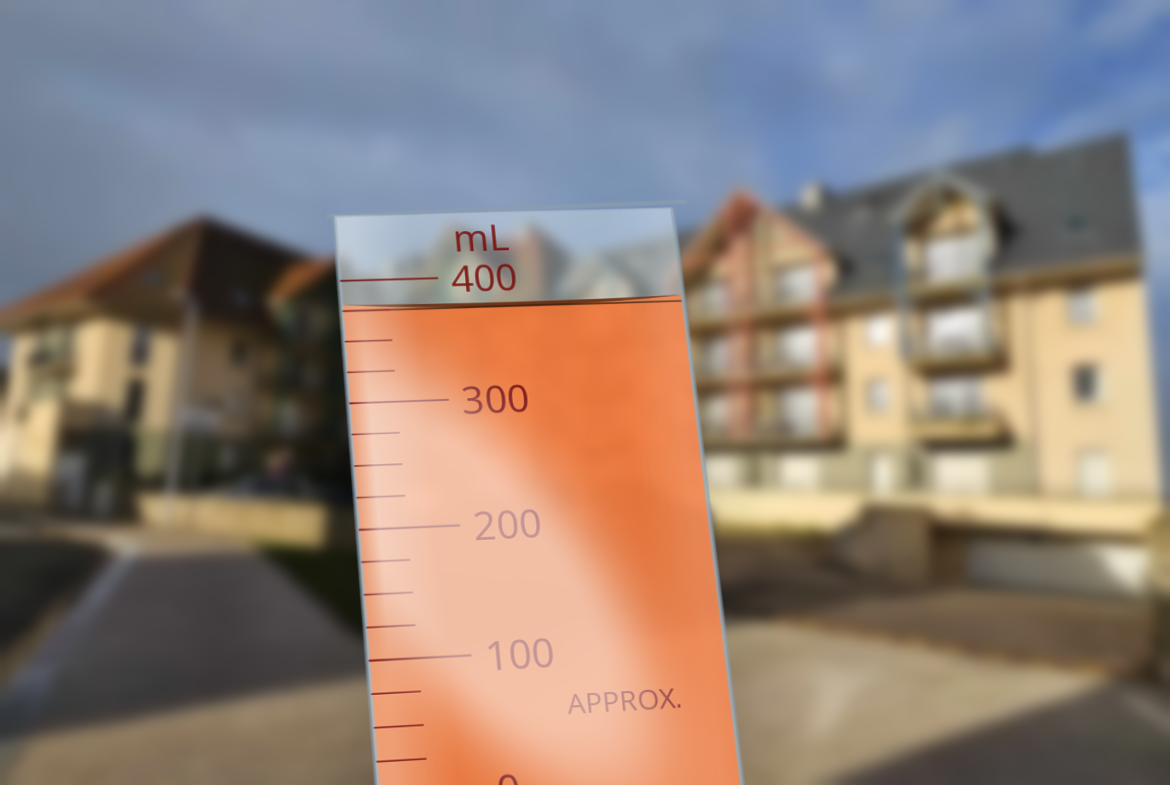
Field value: {"value": 375, "unit": "mL"}
